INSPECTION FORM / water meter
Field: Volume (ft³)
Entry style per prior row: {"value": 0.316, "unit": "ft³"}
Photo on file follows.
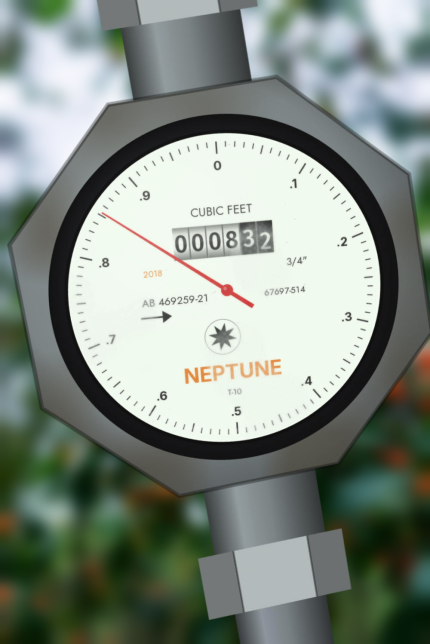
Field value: {"value": 831.85, "unit": "ft³"}
